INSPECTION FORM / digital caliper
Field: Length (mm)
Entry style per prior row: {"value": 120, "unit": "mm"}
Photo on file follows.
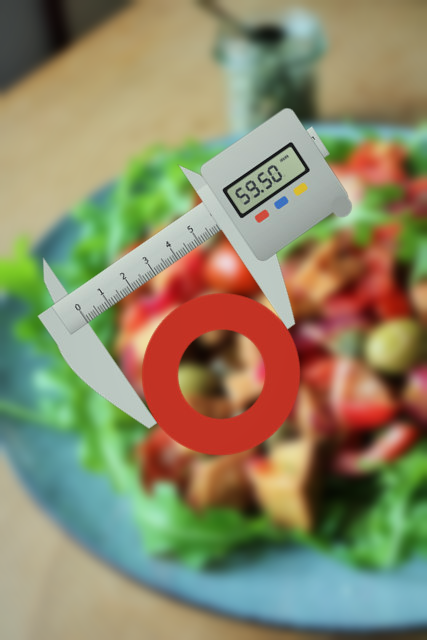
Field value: {"value": 59.50, "unit": "mm"}
